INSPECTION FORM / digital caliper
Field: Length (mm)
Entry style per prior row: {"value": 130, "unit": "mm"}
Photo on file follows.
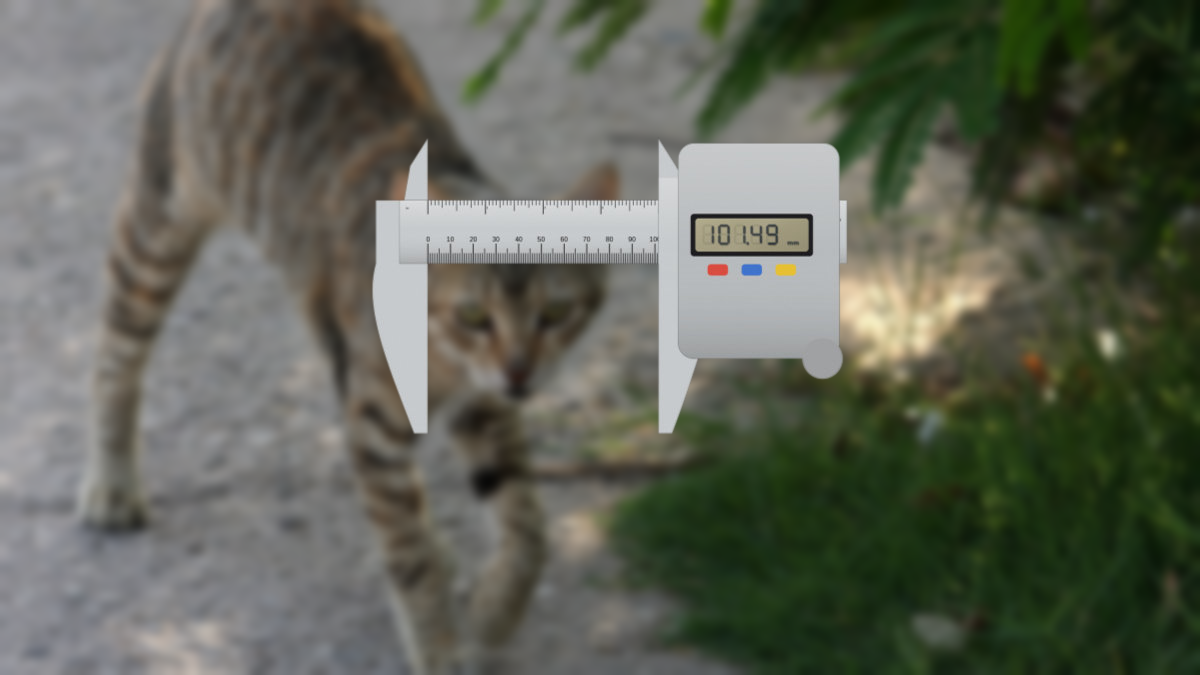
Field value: {"value": 101.49, "unit": "mm"}
